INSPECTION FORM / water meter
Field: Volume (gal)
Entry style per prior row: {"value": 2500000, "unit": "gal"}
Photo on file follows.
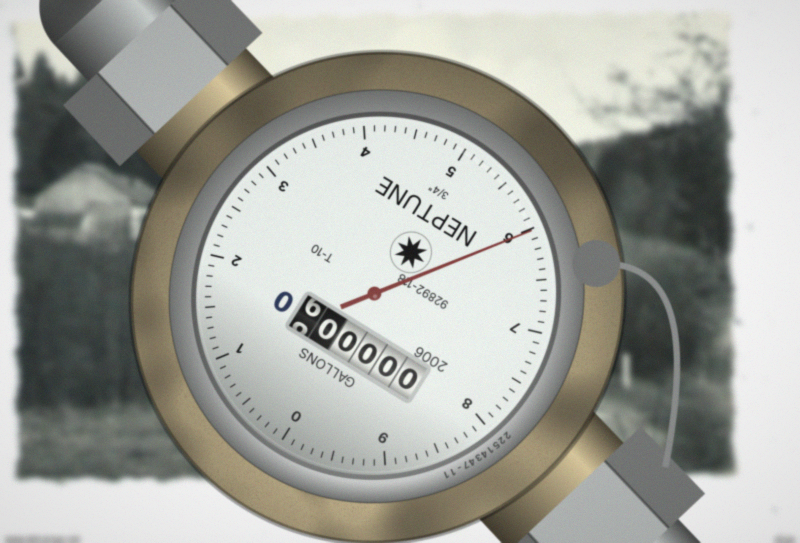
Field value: {"value": 86.0, "unit": "gal"}
